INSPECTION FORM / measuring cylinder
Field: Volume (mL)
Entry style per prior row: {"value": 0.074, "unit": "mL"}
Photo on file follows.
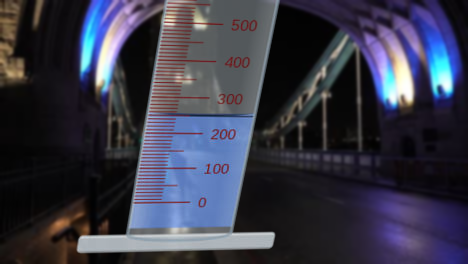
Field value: {"value": 250, "unit": "mL"}
